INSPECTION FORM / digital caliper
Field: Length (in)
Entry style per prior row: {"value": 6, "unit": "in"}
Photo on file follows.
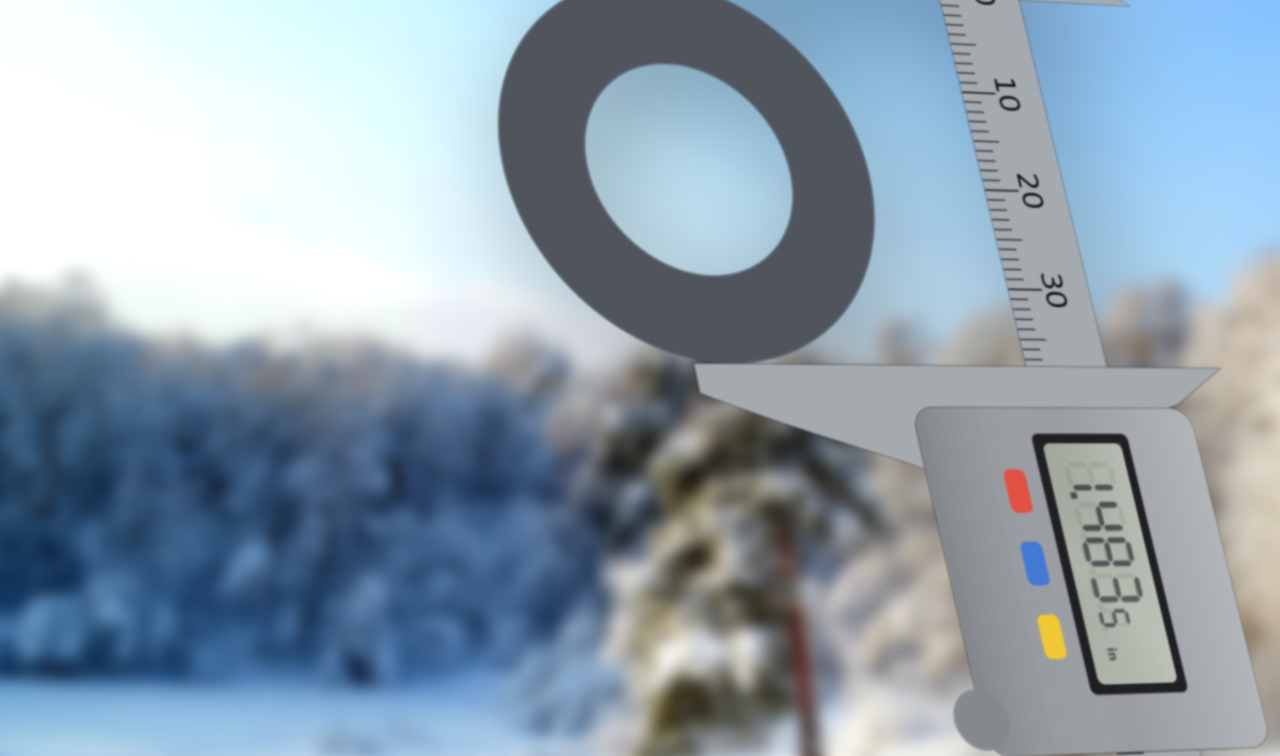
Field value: {"value": 1.4835, "unit": "in"}
